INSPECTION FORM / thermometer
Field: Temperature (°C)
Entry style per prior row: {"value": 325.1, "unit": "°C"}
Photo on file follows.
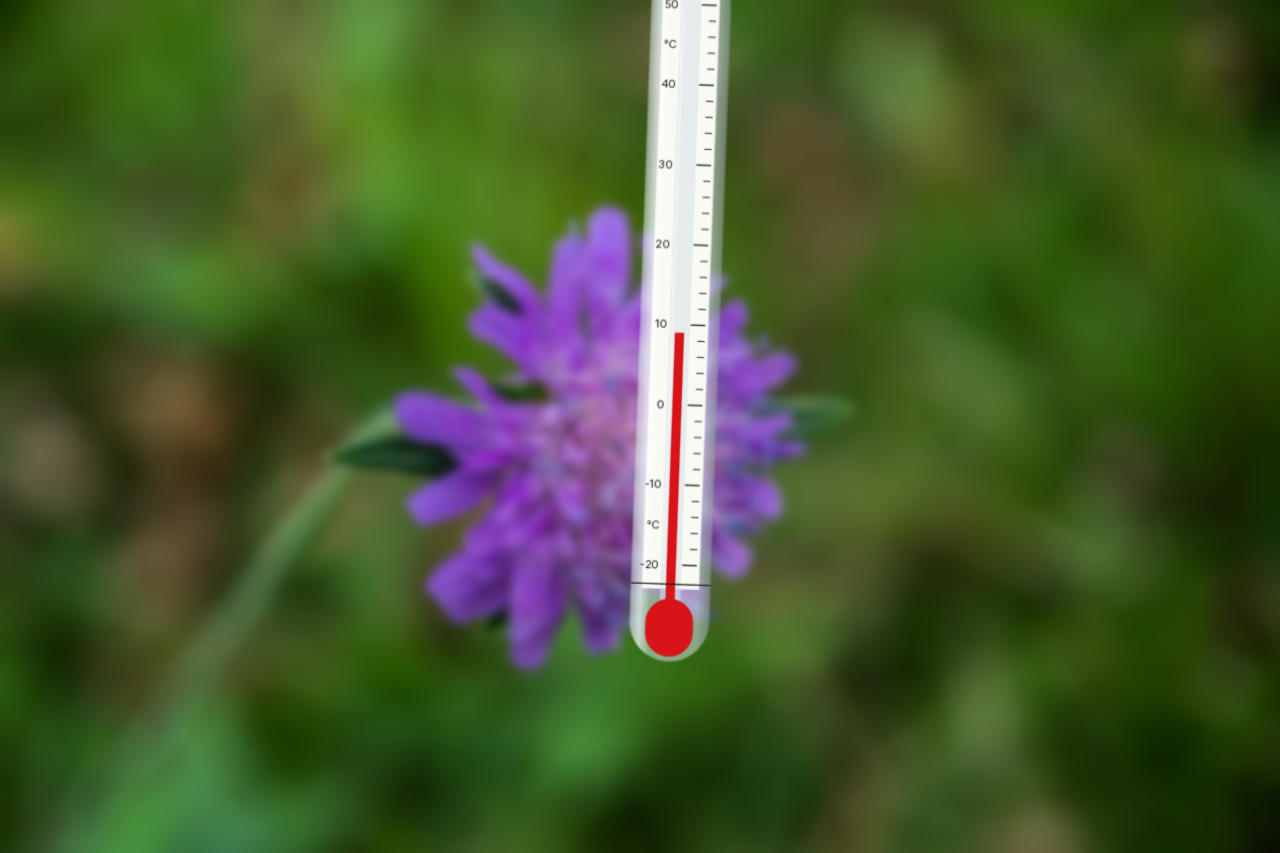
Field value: {"value": 9, "unit": "°C"}
